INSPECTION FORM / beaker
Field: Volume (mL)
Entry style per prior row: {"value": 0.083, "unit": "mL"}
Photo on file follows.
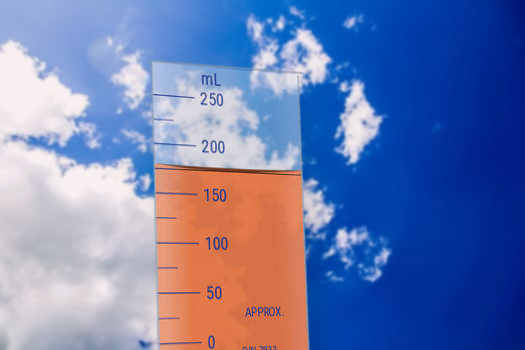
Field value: {"value": 175, "unit": "mL"}
